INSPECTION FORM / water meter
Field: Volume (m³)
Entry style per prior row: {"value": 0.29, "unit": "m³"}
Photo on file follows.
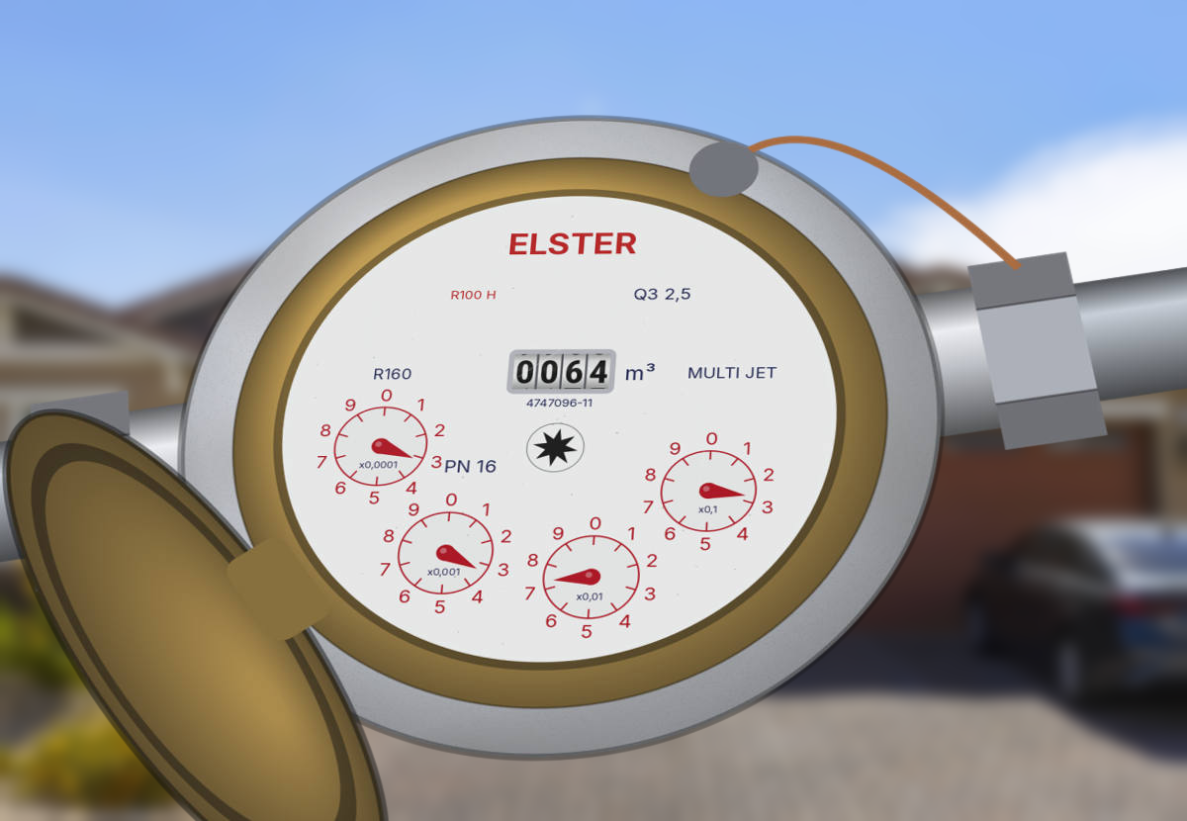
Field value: {"value": 64.2733, "unit": "m³"}
